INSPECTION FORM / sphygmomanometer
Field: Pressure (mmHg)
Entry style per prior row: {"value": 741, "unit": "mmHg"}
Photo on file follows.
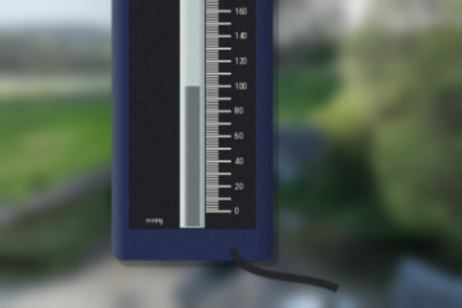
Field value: {"value": 100, "unit": "mmHg"}
